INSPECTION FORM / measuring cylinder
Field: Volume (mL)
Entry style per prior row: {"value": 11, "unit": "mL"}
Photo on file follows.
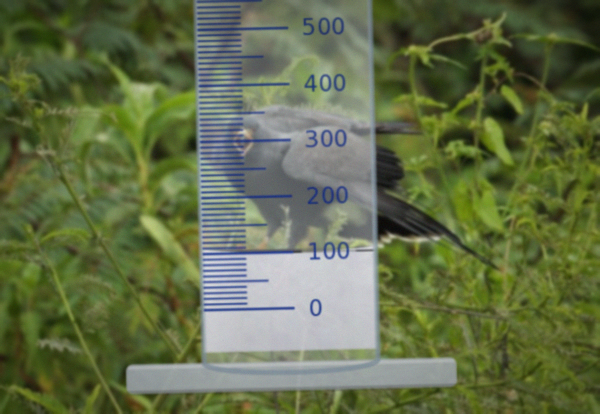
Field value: {"value": 100, "unit": "mL"}
